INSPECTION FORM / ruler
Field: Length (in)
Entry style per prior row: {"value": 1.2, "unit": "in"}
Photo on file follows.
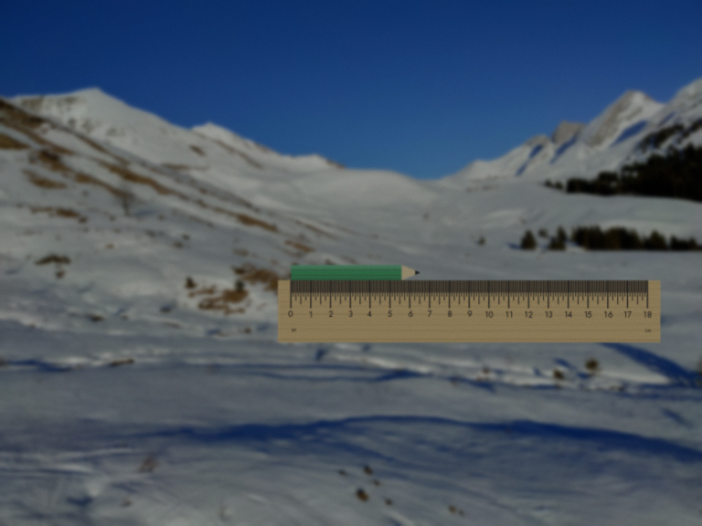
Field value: {"value": 6.5, "unit": "in"}
